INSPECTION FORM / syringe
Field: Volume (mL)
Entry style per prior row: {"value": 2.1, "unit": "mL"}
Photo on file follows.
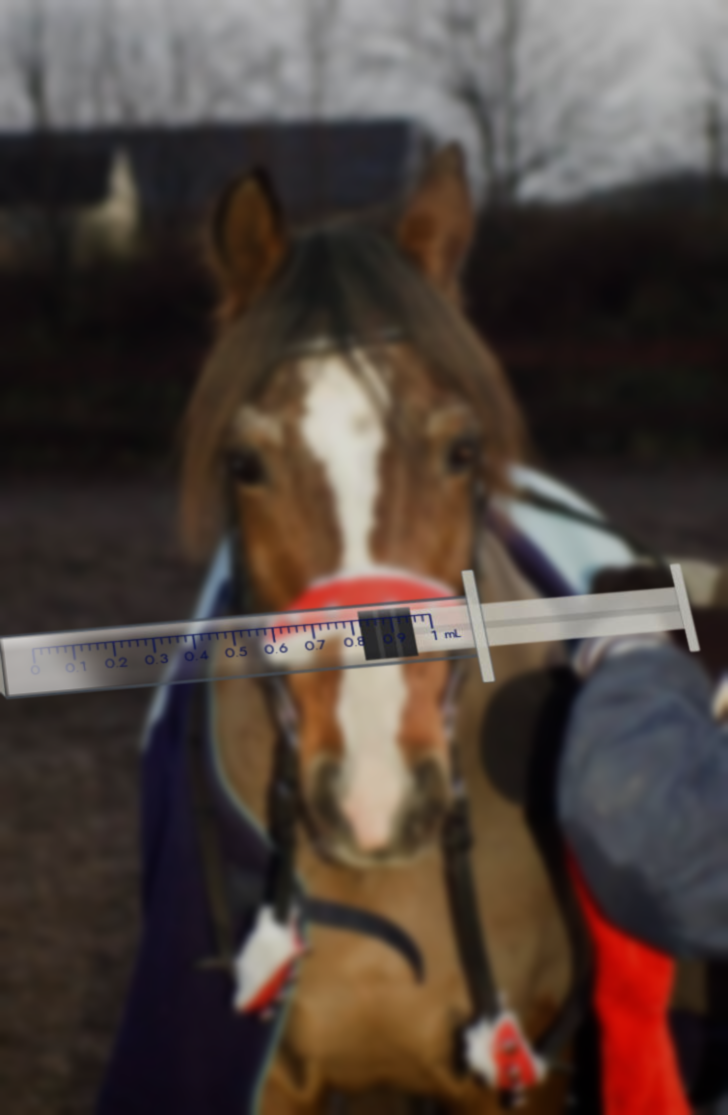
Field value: {"value": 0.82, "unit": "mL"}
